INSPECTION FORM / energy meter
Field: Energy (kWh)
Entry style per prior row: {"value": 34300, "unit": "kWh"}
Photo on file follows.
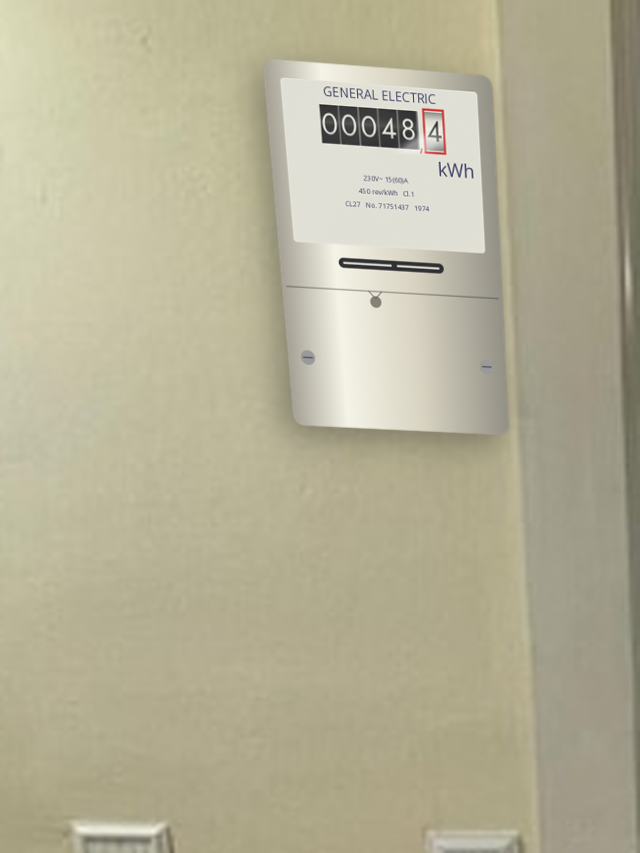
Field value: {"value": 48.4, "unit": "kWh"}
